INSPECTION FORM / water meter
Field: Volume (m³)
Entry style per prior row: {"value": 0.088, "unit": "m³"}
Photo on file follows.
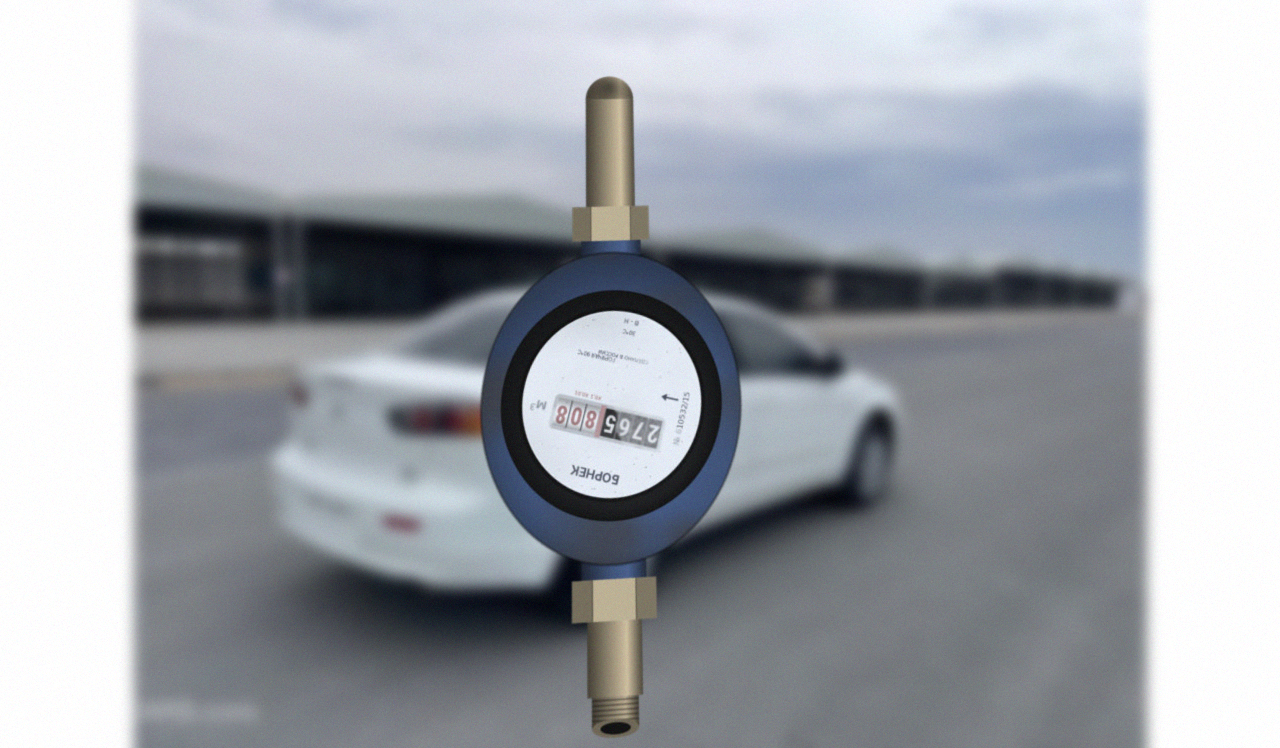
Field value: {"value": 2765.808, "unit": "m³"}
